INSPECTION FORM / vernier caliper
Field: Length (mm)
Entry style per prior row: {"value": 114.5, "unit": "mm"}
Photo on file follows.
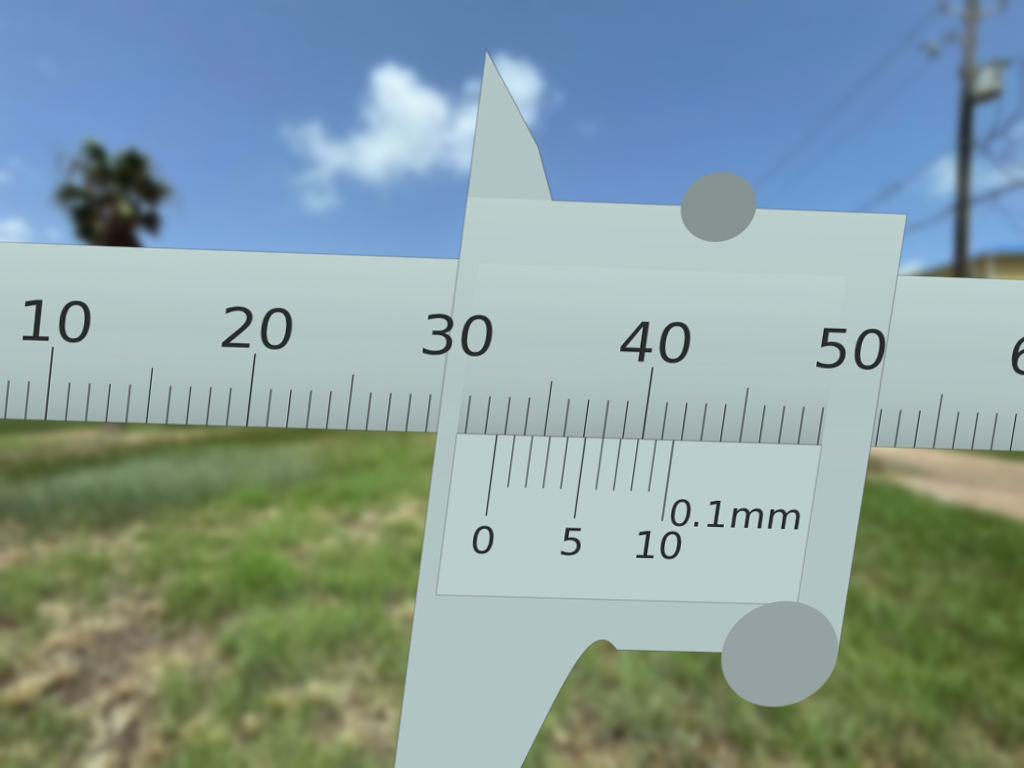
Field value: {"value": 32.6, "unit": "mm"}
